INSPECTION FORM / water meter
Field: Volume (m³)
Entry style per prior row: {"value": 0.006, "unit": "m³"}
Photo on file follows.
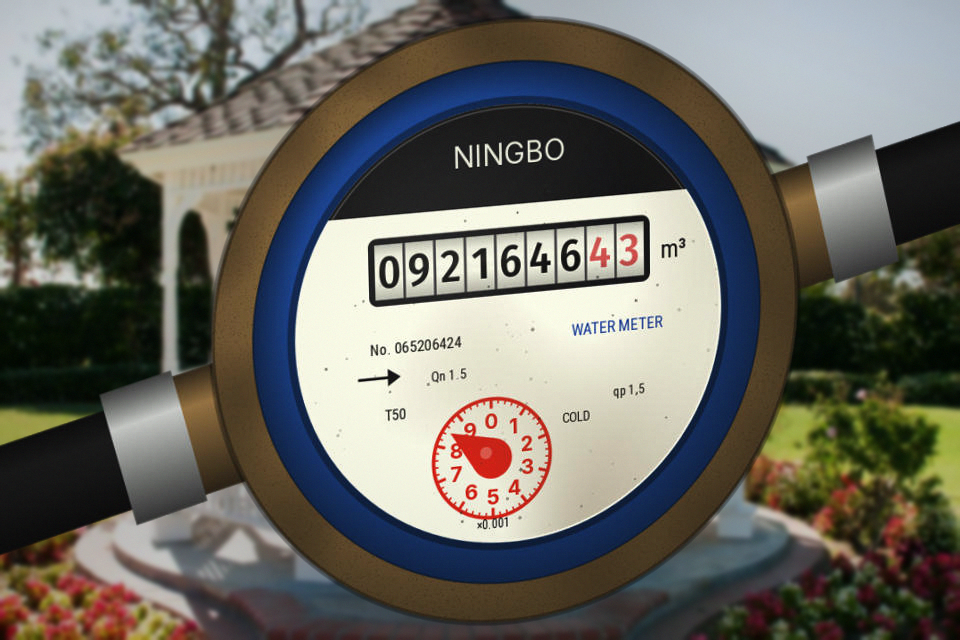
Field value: {"value": 921646.438, "unit": "m³"}
